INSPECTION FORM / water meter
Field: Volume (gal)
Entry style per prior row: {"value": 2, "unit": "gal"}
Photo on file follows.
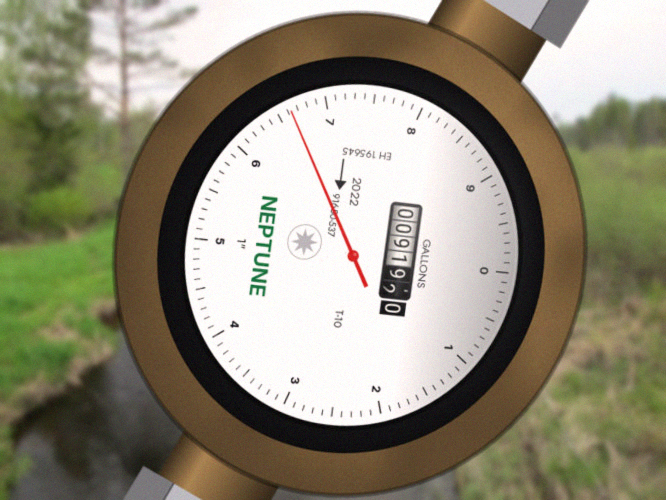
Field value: {"value": 91916.6, "unit": "gal"}
